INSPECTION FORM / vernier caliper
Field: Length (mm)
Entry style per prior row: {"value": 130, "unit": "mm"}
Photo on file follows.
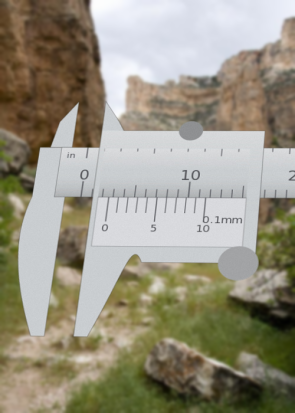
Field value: {"value": 2.6, "unit": "mm"}
